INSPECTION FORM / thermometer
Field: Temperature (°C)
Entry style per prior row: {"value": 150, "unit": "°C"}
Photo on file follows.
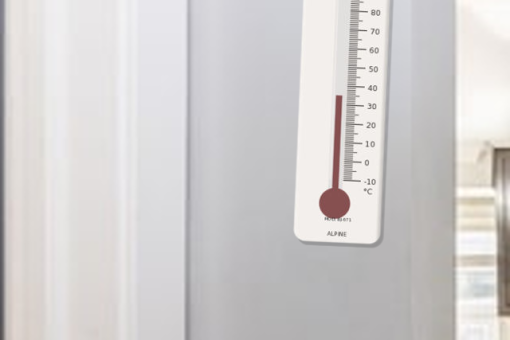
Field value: {"value": 35, "unit": "°C"}
